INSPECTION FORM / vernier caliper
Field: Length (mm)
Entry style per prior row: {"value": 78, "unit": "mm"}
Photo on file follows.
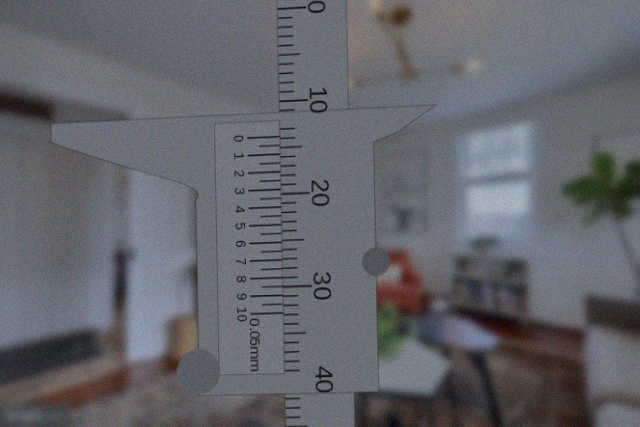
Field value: {"value": 13.8, "unit": "mm"}
